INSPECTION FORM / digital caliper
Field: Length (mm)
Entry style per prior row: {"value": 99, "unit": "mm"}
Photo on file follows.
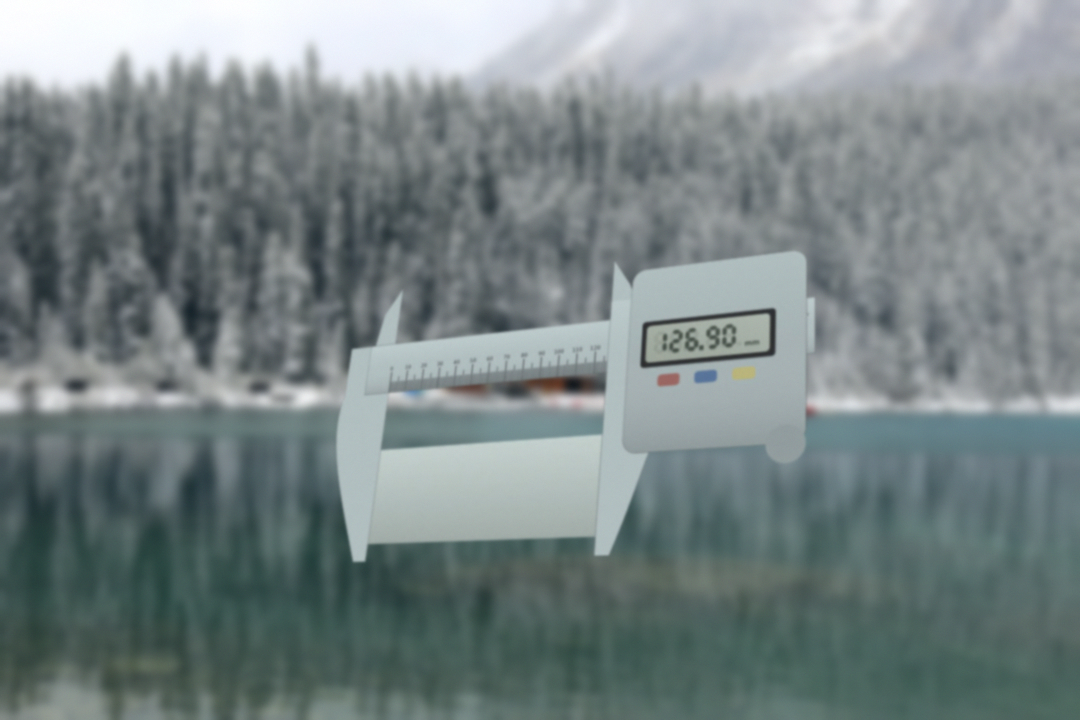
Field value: {"value": 126.90, "unit": "mm"}
